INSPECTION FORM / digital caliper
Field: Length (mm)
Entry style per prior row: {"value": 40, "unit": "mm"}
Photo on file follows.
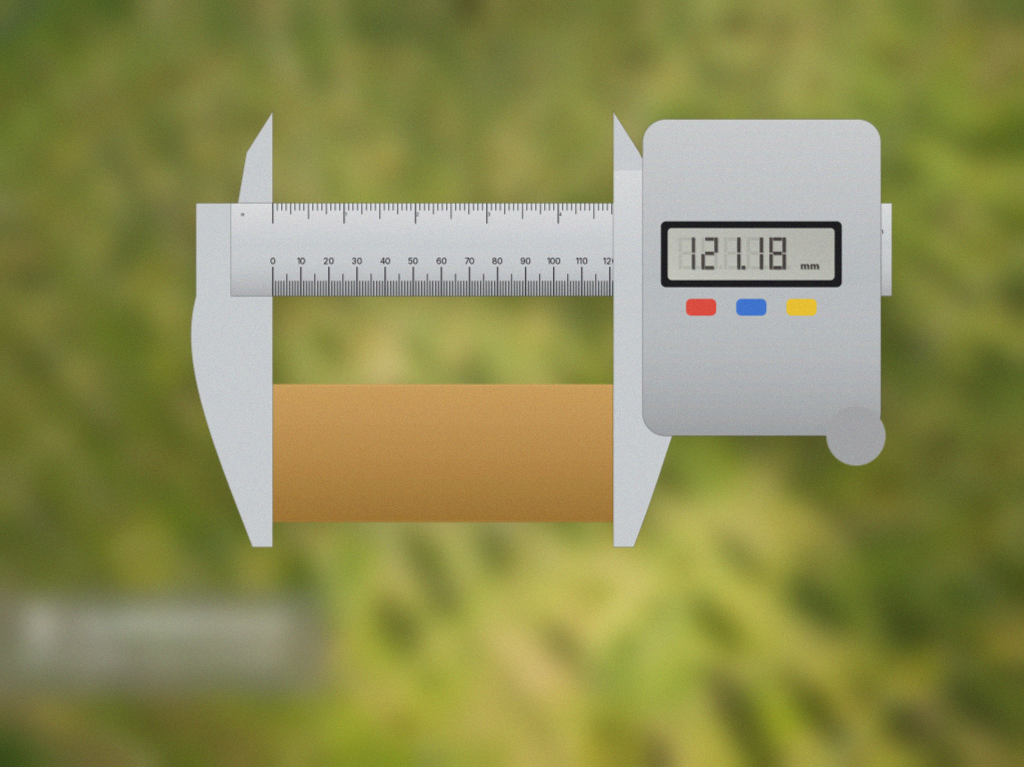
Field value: {"value": 121.18, "unit": "mm"}
